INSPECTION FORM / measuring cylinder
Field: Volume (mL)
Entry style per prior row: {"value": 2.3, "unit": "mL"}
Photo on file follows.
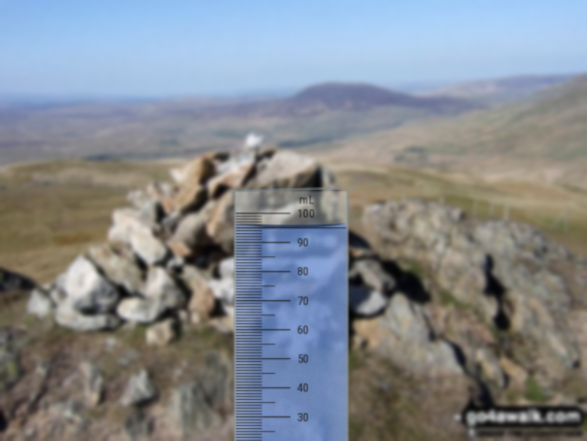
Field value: {"value": 95, "unit": "mL"}
